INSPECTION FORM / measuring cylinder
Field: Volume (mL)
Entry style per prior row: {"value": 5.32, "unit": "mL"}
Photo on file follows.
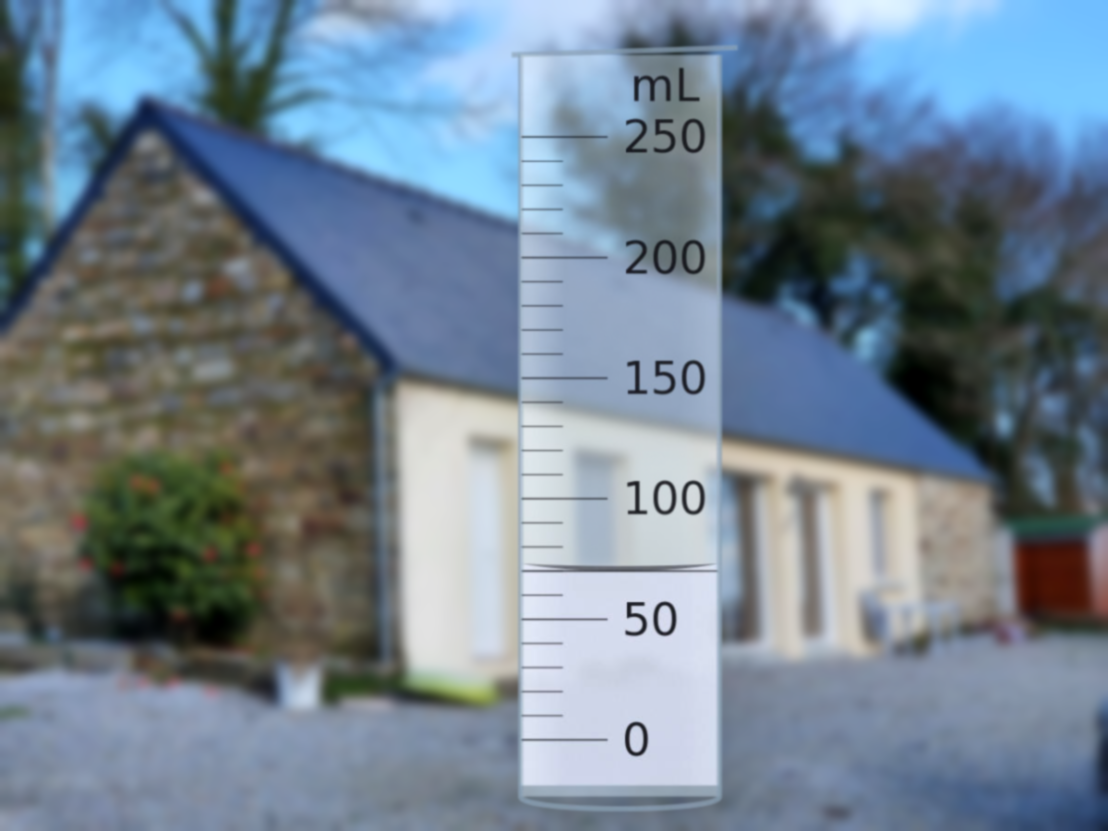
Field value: {"value": 70, "unit": "mL"}
